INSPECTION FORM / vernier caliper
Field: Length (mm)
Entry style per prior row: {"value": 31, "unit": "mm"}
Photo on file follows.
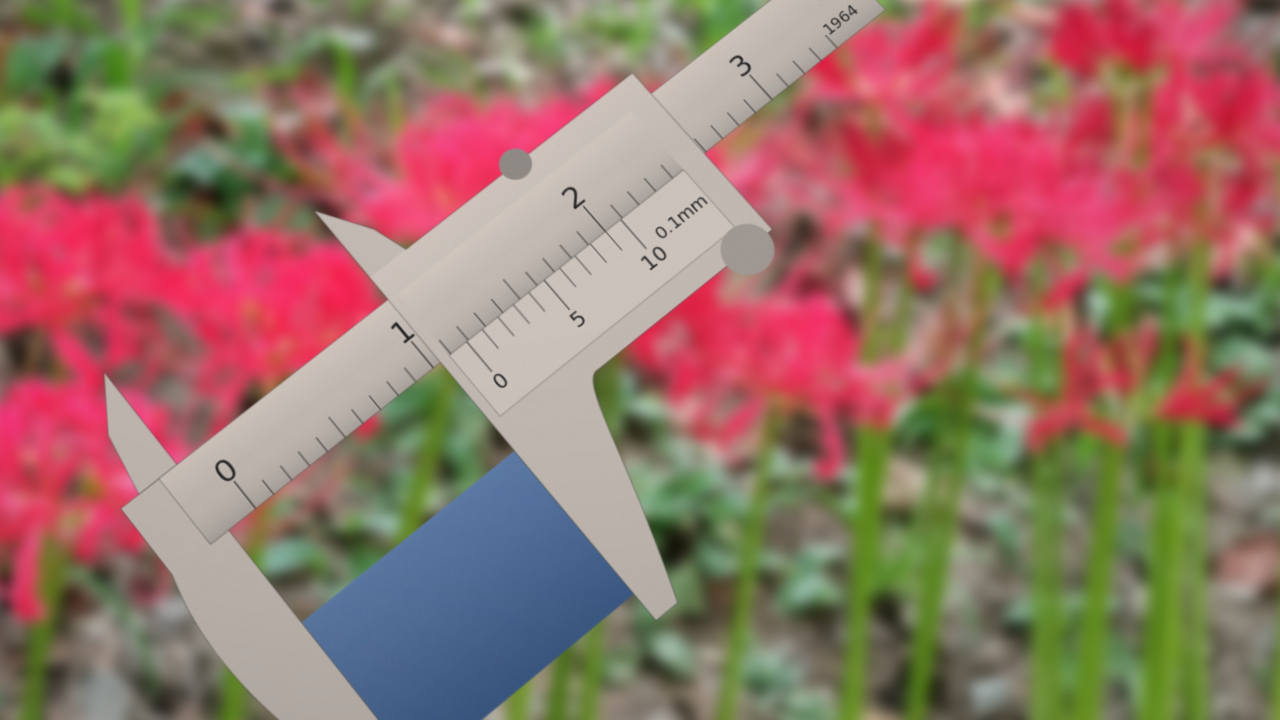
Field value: {"value": 11.9, "unit": "mm"}
